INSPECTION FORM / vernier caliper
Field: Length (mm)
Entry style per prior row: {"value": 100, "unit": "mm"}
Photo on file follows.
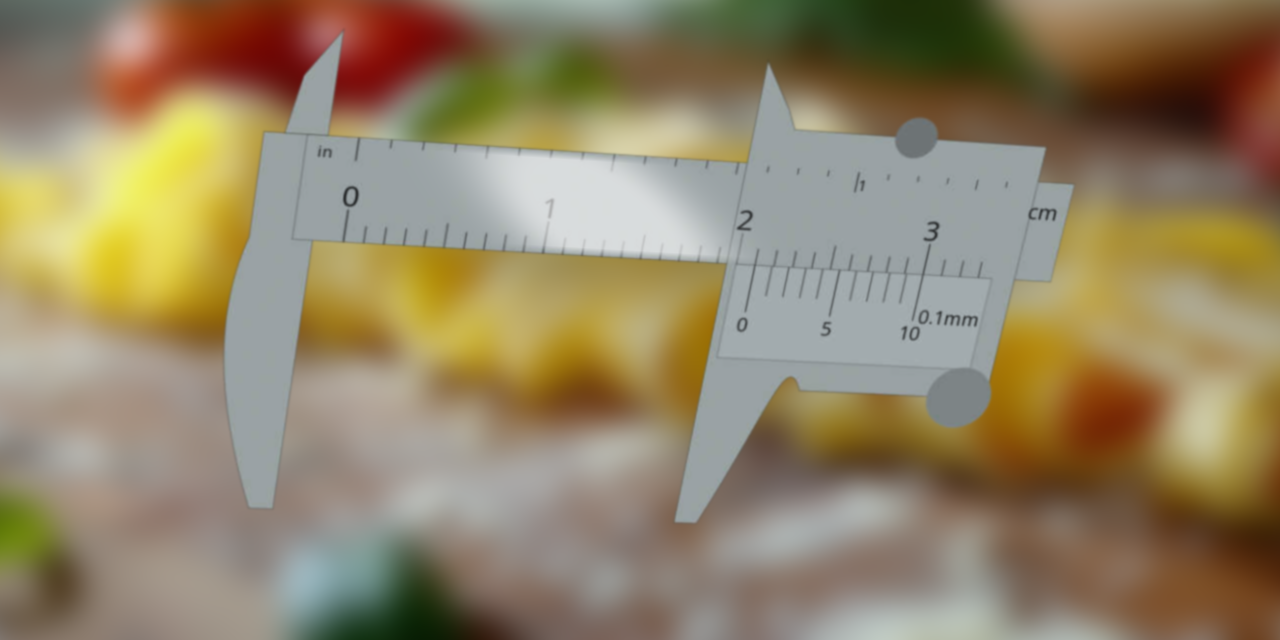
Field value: {"value": 21.0, "unit": "mm"}
